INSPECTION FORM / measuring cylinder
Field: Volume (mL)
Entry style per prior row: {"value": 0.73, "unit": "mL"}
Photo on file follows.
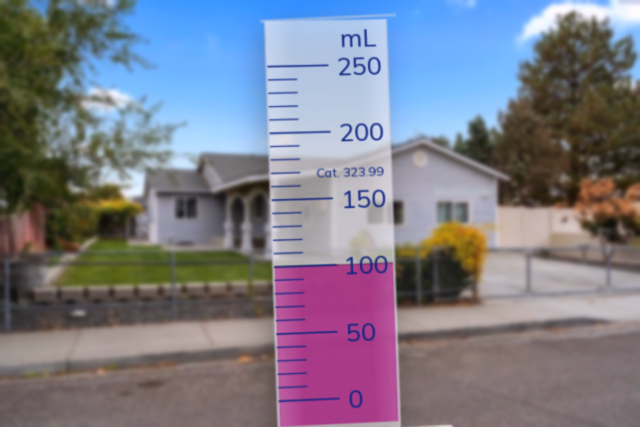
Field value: {"value": 100, "unit": "mL"}
